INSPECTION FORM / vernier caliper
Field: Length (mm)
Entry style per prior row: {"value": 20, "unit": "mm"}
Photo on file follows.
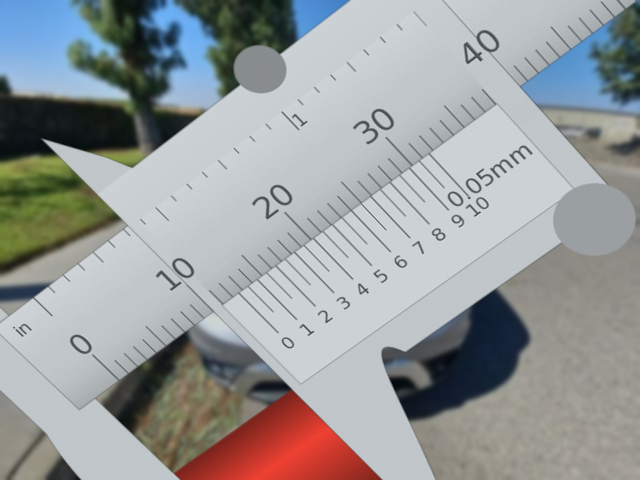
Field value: {"value": 12.6, "unit": "mm"}
